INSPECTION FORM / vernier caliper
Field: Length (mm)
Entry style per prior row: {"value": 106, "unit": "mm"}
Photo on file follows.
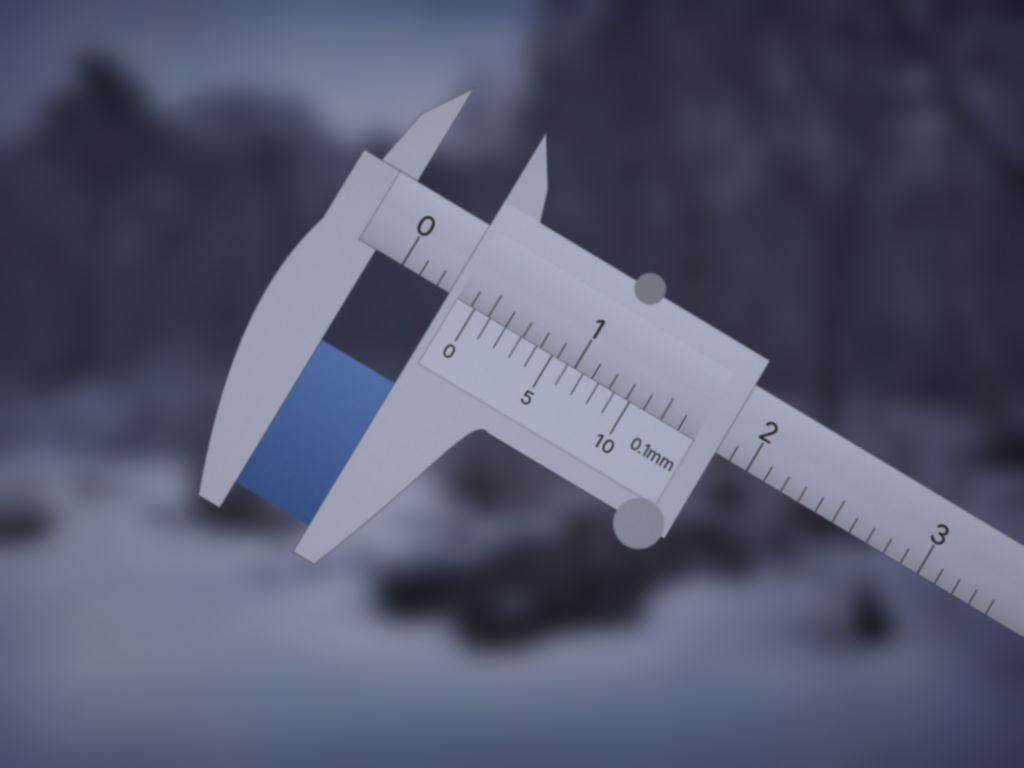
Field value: {"value": 4.2, "unit": "mm"}
